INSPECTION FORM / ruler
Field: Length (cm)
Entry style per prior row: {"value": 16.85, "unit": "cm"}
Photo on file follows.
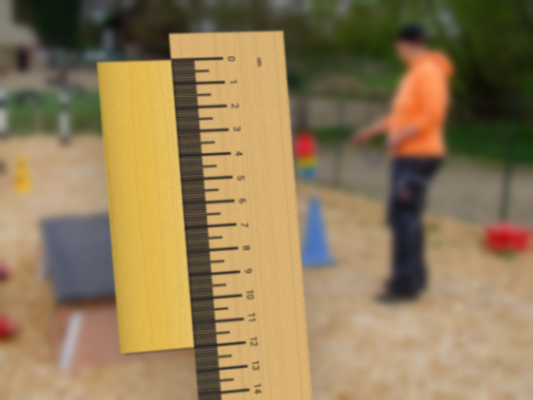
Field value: {"value": 12, "unit": "cm"}
